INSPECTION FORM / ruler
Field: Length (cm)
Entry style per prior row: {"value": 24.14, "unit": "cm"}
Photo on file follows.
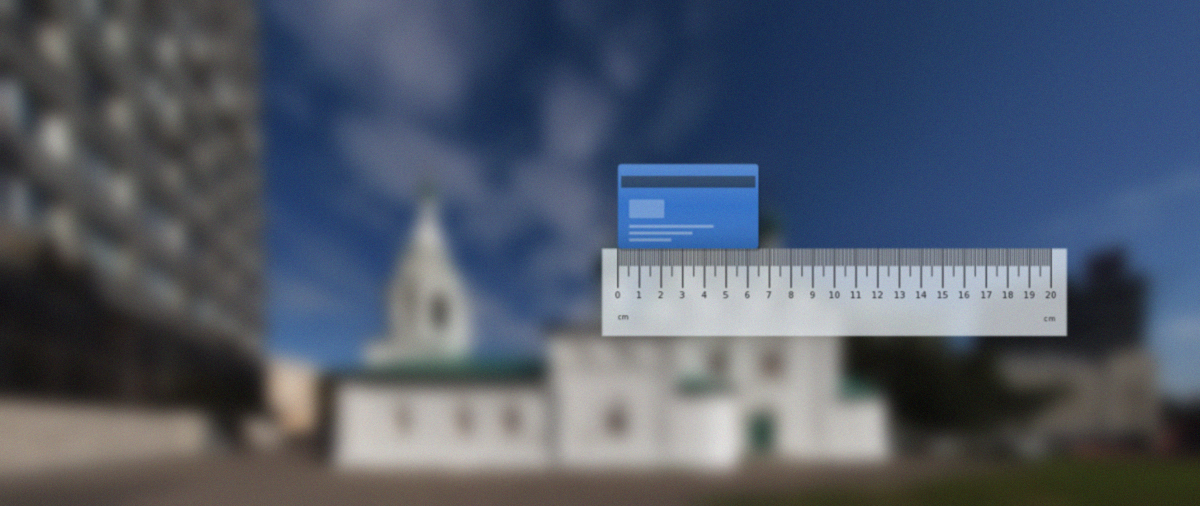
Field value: {"value": 6.5, "unit": "cm"}
